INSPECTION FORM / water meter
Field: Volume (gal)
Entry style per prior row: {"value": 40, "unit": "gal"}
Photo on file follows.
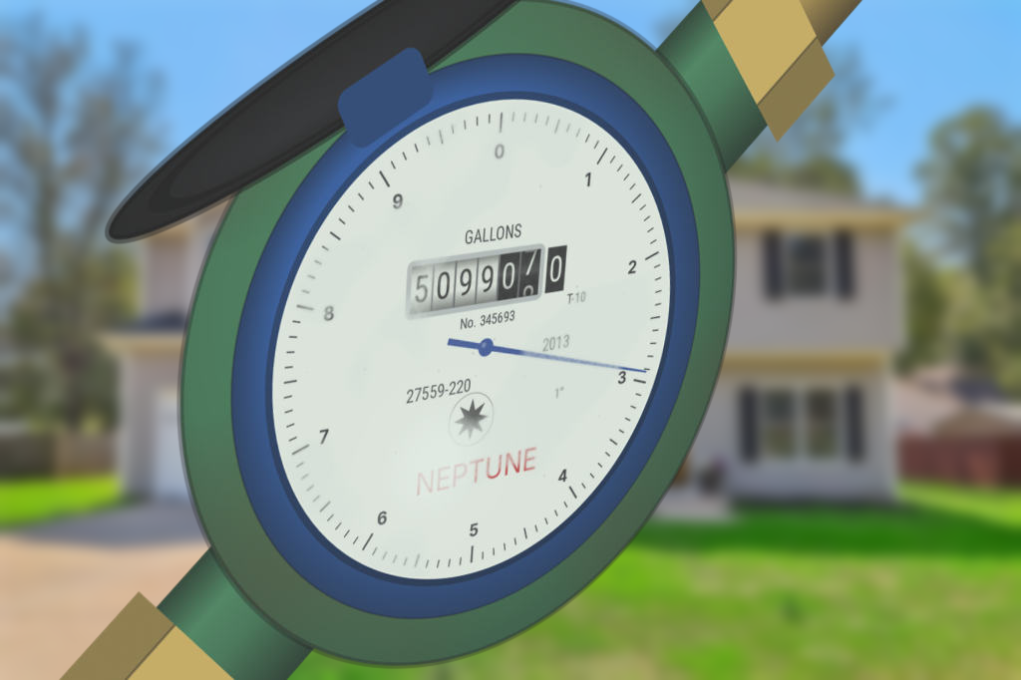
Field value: {"value": 5099072.9, "unit": "gal"}
